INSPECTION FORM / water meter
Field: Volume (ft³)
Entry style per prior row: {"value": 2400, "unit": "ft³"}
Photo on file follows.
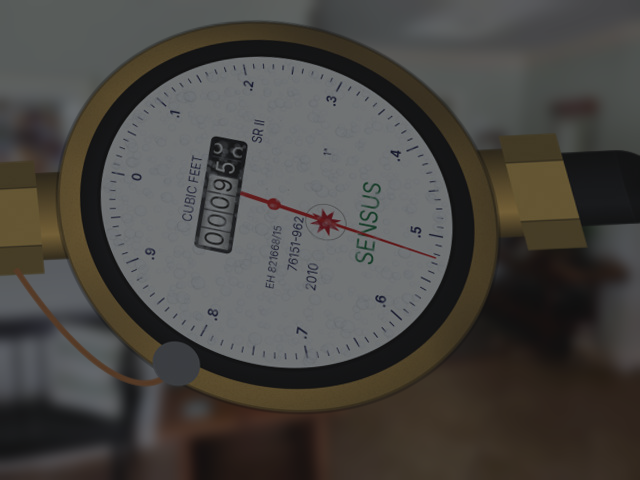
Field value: {"value": 958.52, "unit": "ft³"}
